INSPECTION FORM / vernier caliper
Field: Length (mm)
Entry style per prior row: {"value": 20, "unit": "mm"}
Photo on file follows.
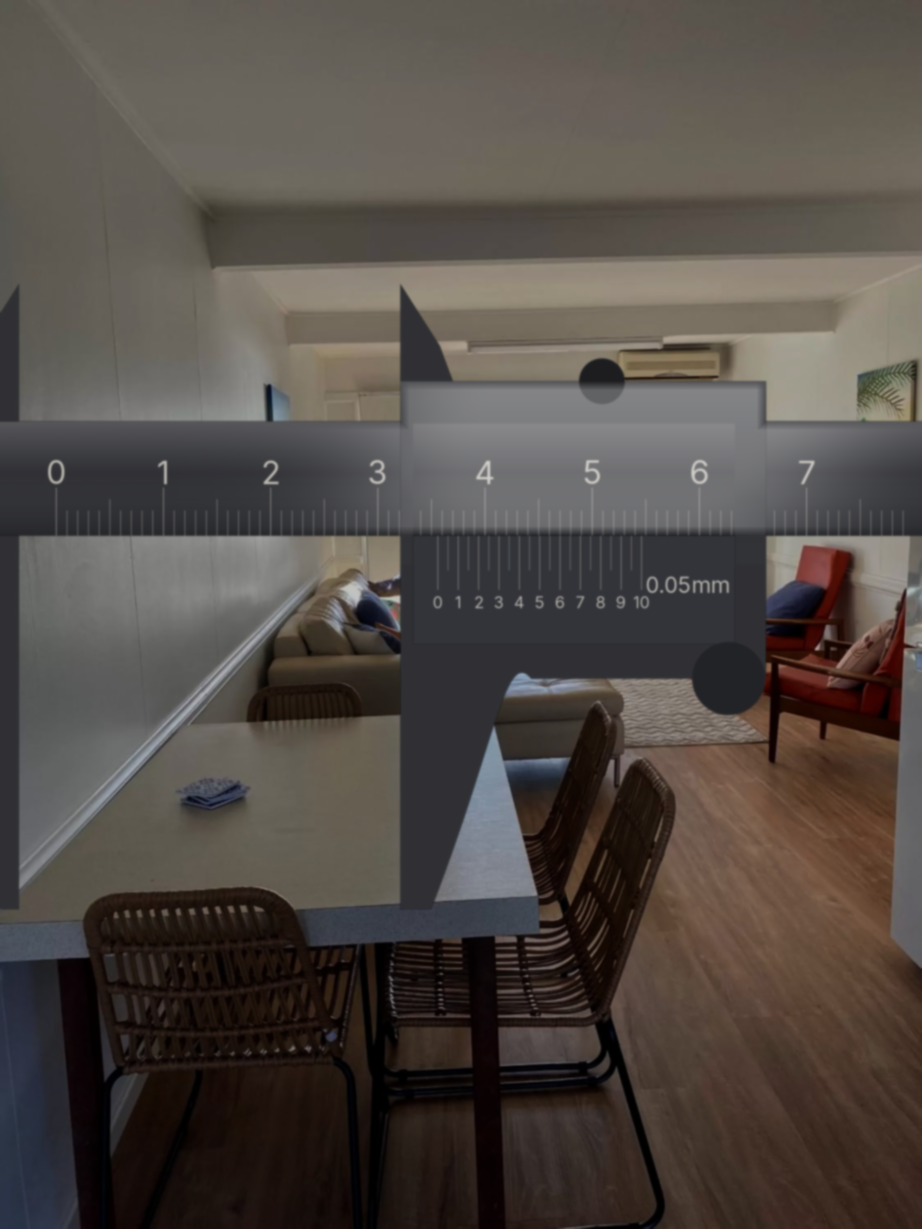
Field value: {"value": 35.6, "unit": "mm"}
